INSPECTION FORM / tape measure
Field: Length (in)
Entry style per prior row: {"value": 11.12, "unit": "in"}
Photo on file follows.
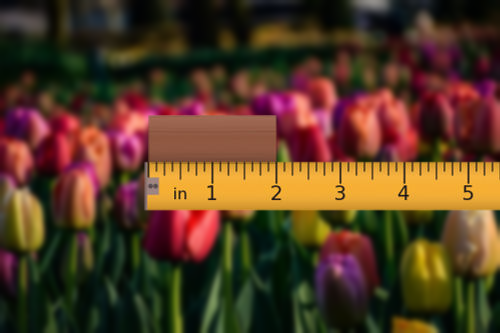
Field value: {"value": 2, "unit": "in"}
